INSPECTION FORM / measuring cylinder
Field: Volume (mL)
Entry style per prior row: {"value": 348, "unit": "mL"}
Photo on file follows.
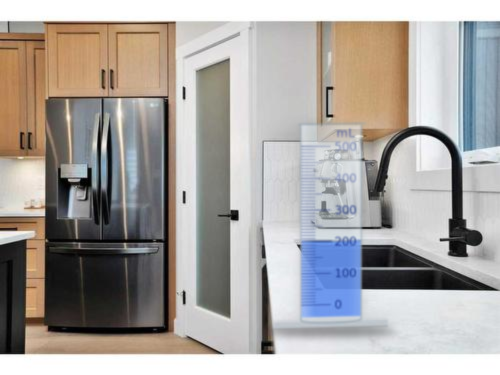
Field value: {"value": 200, "unit": "mL"}
